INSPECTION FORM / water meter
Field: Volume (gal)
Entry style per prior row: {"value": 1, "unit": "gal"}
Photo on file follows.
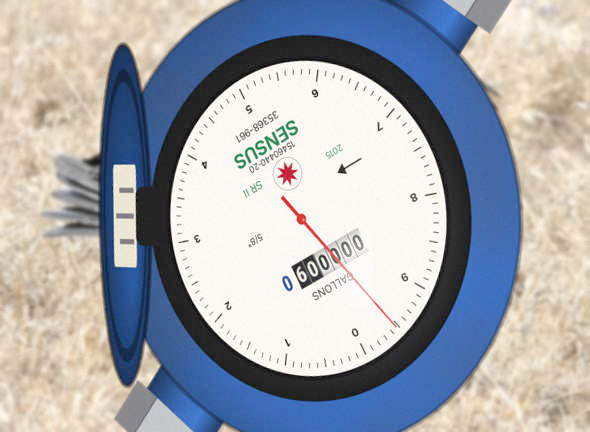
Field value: {"value": 89.5, "unit": "gal"}
